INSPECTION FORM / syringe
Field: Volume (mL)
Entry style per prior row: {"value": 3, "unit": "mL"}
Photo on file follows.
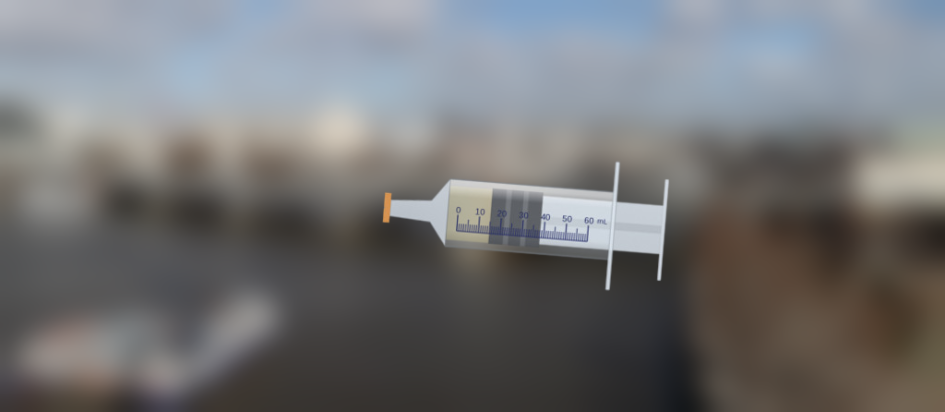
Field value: {"value": 15, "unit": "mL"}
